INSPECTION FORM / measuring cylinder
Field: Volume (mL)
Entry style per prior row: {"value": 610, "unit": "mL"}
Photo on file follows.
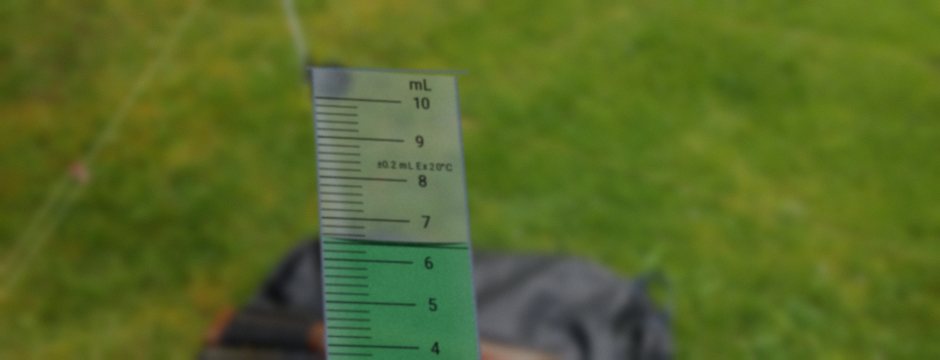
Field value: {"value": 6.4, "unit": "mL"}
